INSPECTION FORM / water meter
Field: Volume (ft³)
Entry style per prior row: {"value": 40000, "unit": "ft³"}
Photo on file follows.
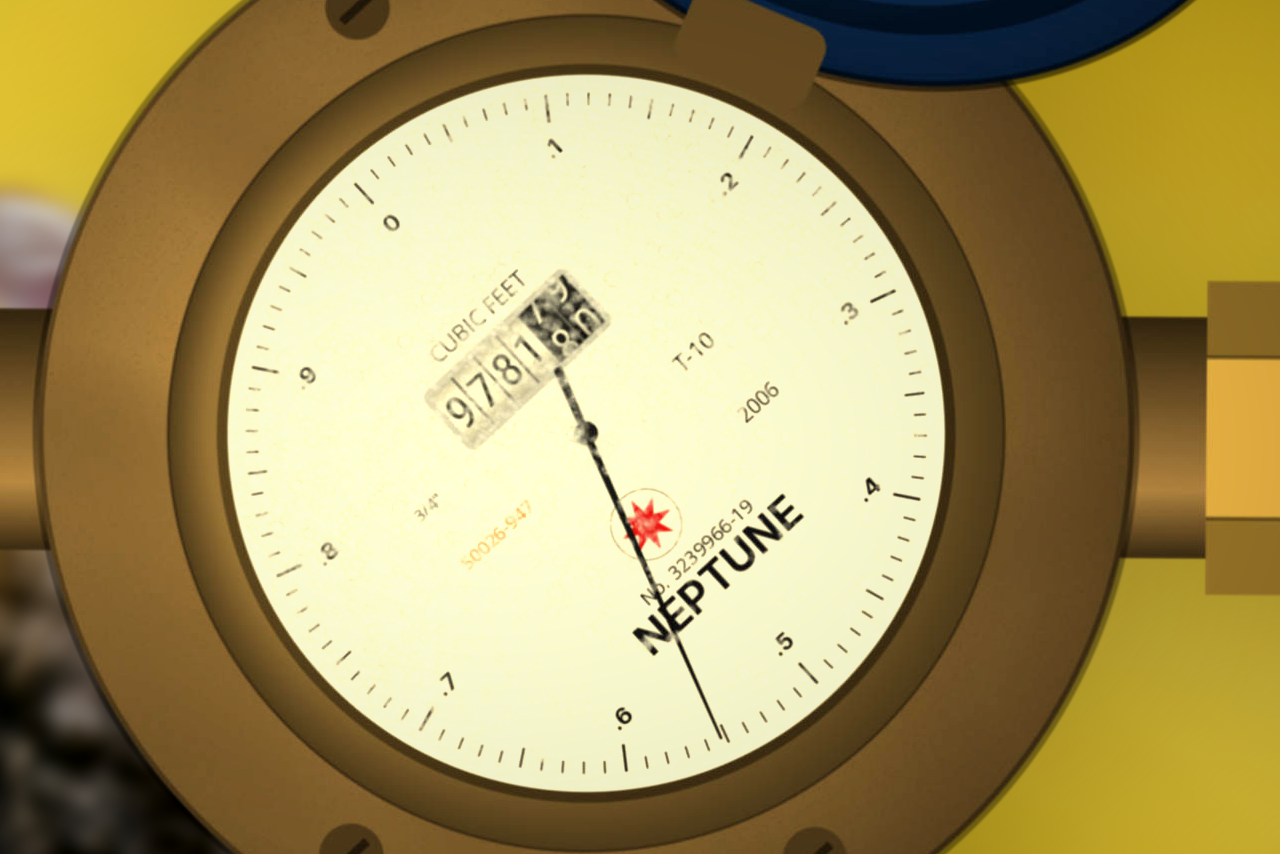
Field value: {"value": 978179.55, "unit": "ft³"}
